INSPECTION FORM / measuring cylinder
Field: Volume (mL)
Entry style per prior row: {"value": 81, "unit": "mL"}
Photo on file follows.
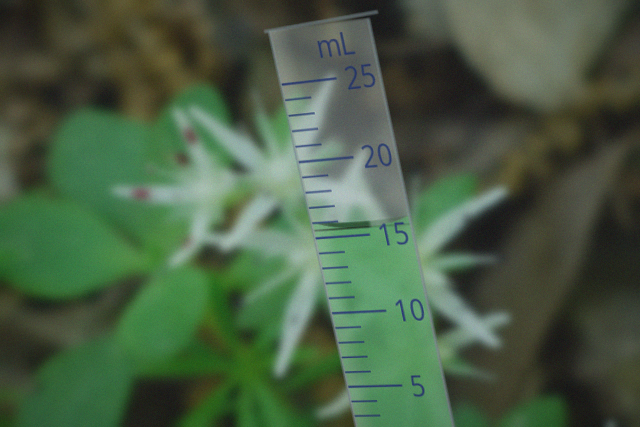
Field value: {"value": 15.5, "unit": "mL"}
